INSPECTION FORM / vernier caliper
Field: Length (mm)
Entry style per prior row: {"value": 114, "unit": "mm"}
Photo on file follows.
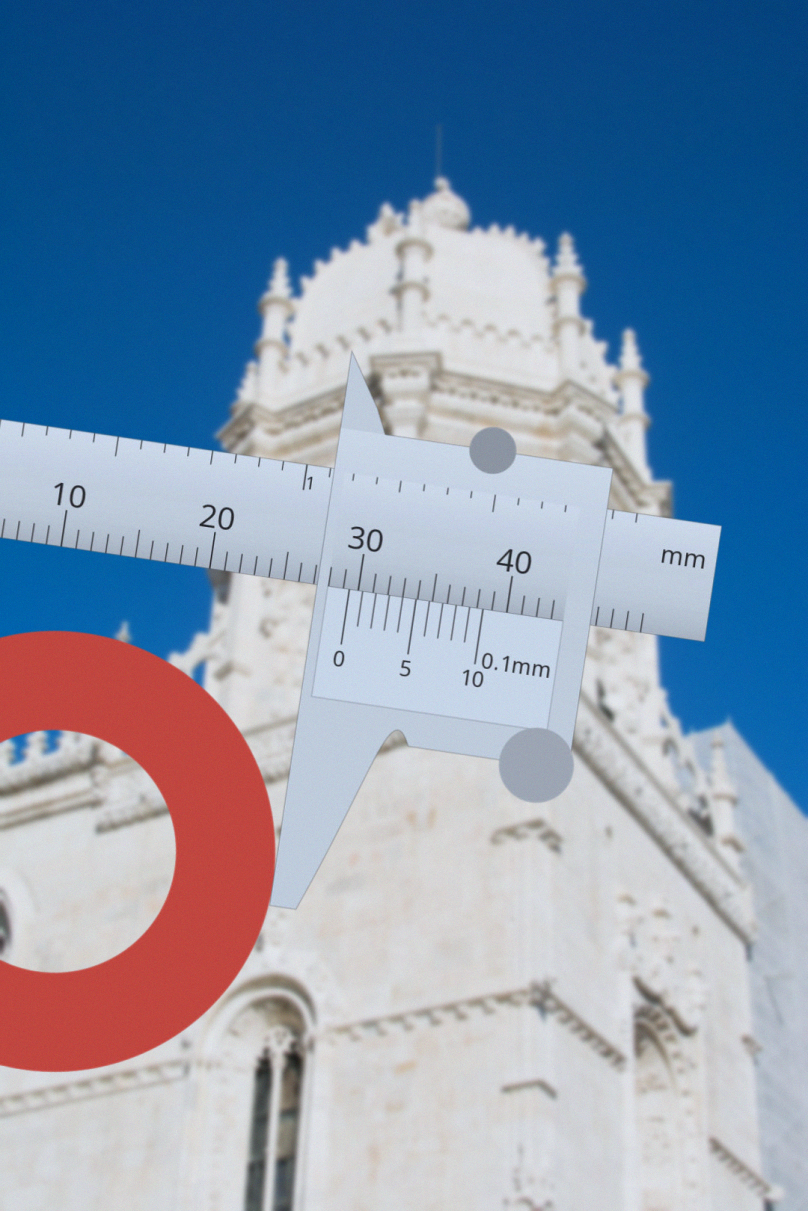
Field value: {"value": 29.4, "unit": "mm"}
